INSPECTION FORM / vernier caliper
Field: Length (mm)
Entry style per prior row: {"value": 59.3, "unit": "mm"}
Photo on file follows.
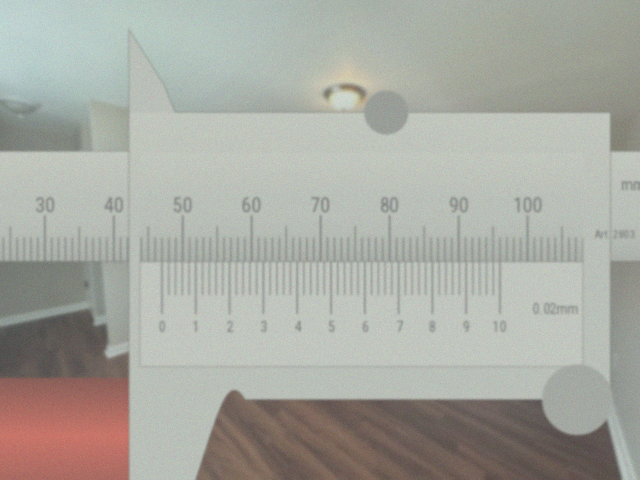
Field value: {"value": 47.0, "unit": "mm"}
